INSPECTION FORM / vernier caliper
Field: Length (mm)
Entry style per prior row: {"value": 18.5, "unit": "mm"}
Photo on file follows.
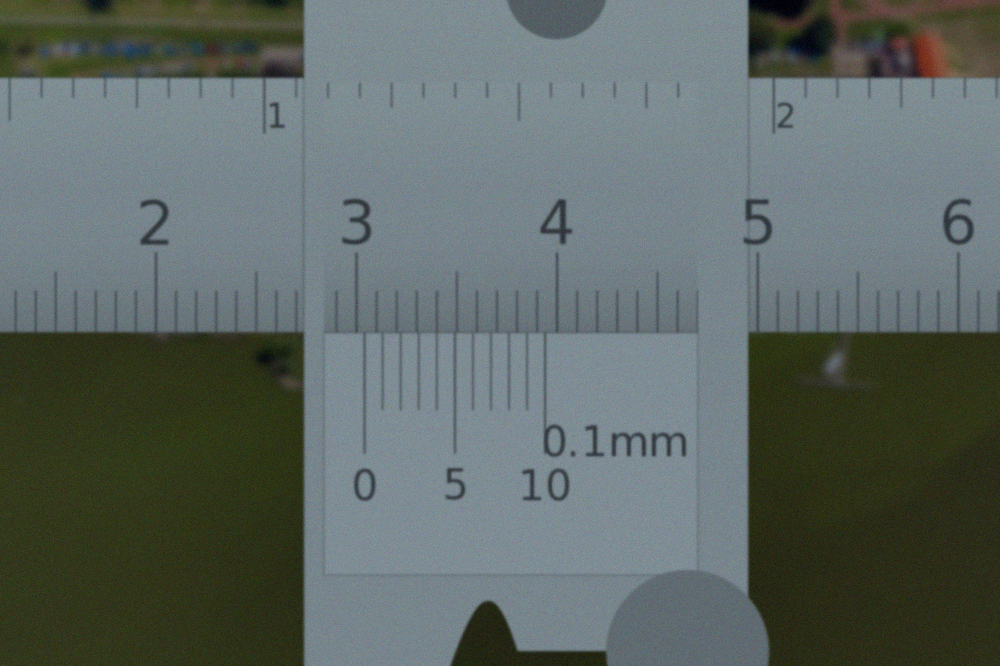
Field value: {"value": 30.4, "unit": "mm"}
